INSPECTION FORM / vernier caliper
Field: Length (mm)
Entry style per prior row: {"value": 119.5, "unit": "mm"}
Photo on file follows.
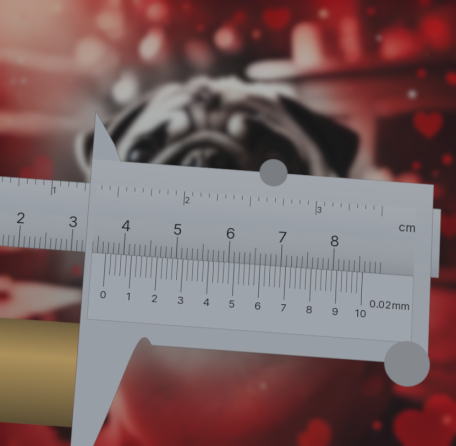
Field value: {"value": 36.6, "unit": "mm"}
